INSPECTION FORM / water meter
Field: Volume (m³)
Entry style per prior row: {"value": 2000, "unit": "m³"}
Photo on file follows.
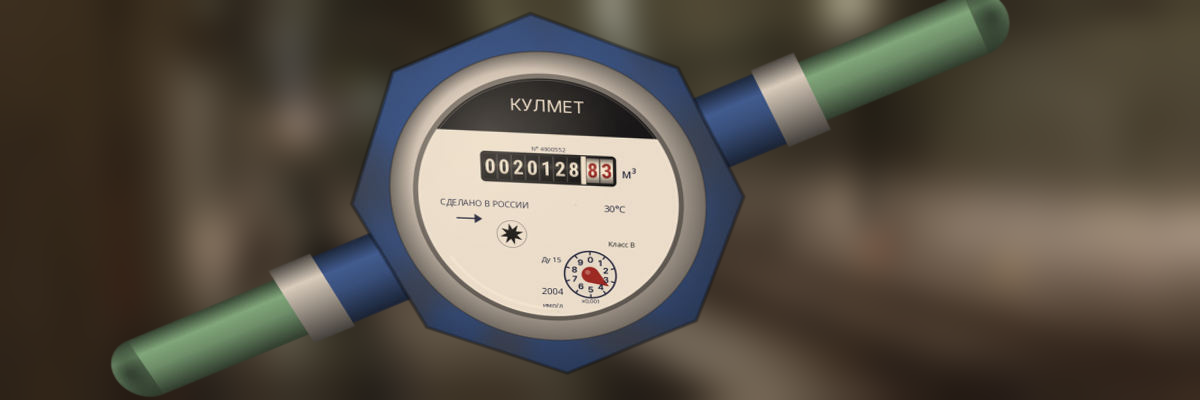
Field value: {"value": 20128.833, "unit": "m³"}
